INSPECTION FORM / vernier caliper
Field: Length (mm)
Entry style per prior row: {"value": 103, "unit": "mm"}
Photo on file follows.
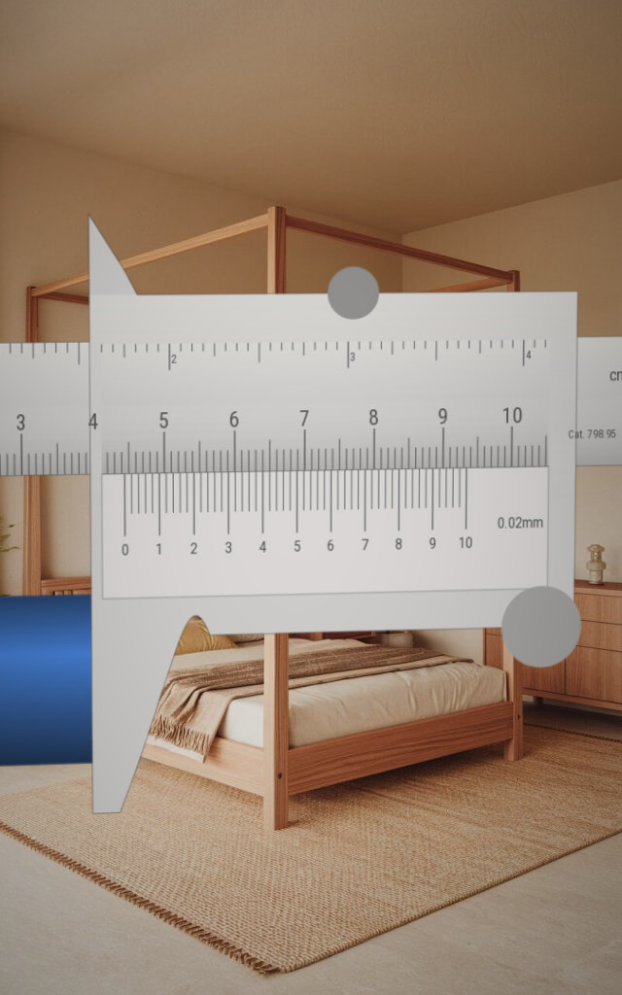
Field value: {"value": 44.4, "unit": "mm"}
